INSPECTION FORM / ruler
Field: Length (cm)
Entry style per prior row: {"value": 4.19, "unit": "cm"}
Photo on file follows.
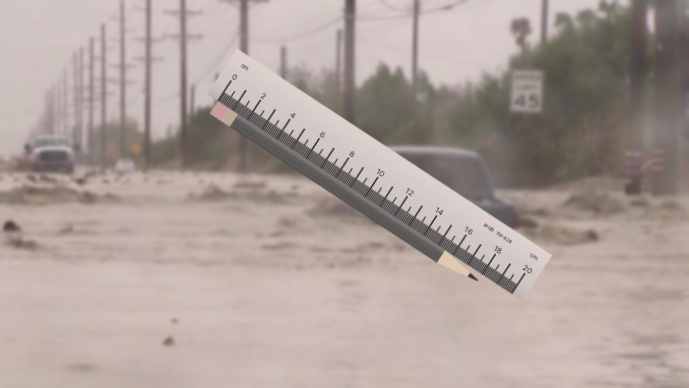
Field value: {"value": 18, "unit": "cm"}
